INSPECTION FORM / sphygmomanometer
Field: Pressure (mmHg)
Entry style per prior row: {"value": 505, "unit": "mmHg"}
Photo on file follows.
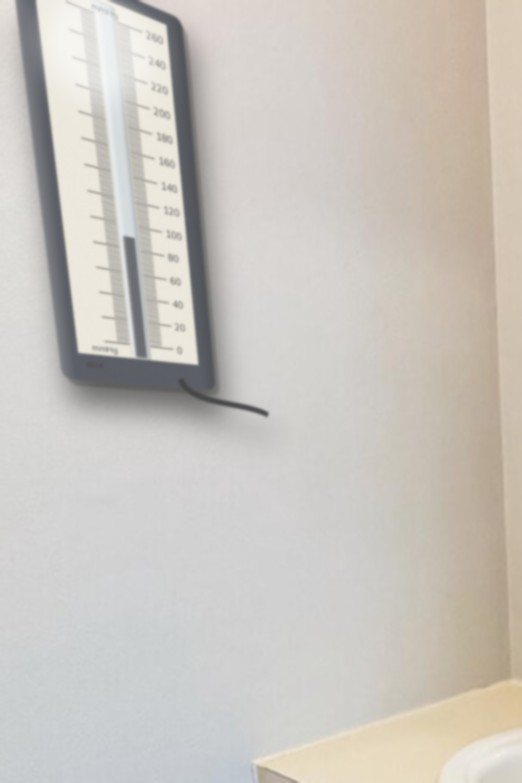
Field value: {"value": 90, "unit": "mmHg"}
